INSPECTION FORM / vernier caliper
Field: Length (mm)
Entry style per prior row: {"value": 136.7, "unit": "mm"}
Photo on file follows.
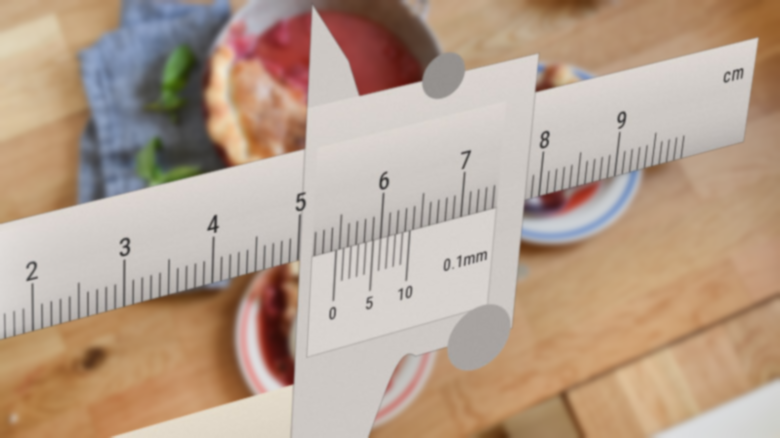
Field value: {"value": 54.6, "unit": "mm"}
